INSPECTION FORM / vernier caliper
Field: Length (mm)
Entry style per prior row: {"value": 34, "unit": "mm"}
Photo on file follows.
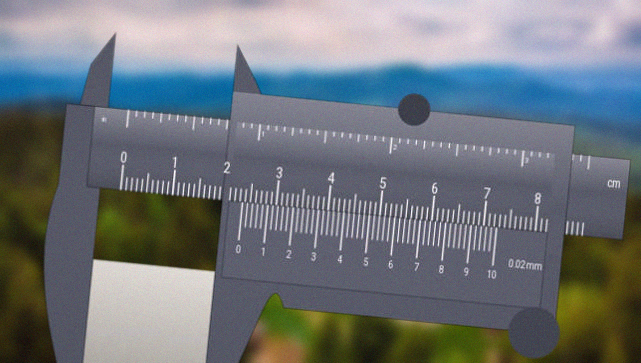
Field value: {"value": 23.5, "unit": "mm"}
